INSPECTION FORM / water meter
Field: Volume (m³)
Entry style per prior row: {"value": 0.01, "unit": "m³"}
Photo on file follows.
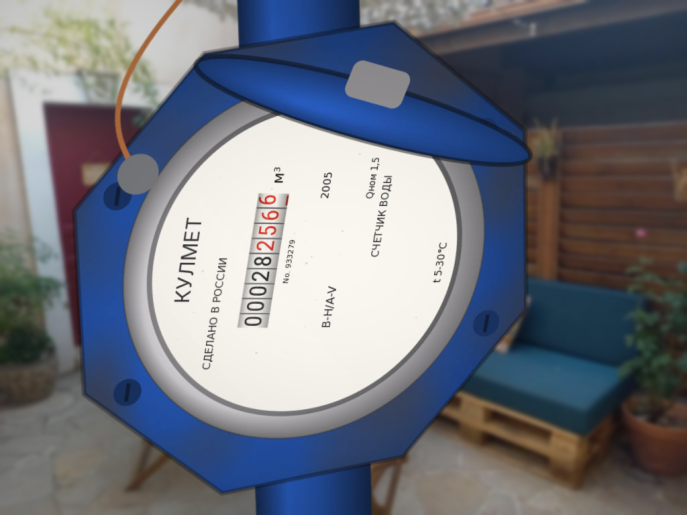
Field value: {"value": 28.2566, "unit": "m³"}
